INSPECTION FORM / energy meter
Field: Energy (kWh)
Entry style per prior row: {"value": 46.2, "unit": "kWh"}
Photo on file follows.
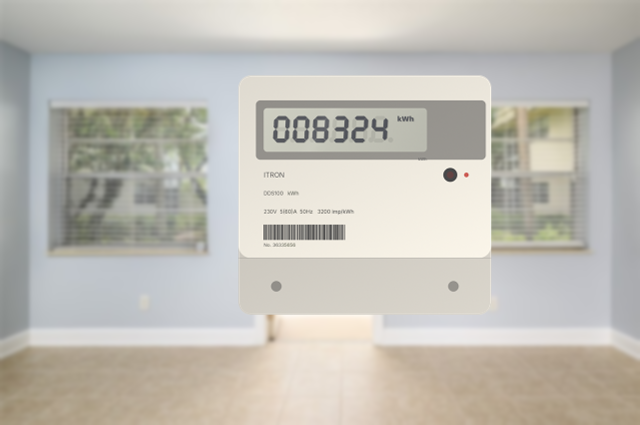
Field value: {"value": 8324, "unit": "kWh"}
